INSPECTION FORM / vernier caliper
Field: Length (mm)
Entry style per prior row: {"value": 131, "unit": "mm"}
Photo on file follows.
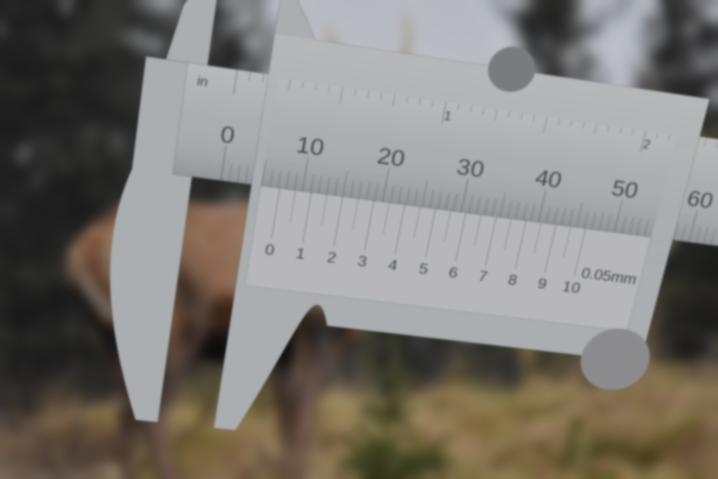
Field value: {"value": 7.2, "unit": "mm"}
